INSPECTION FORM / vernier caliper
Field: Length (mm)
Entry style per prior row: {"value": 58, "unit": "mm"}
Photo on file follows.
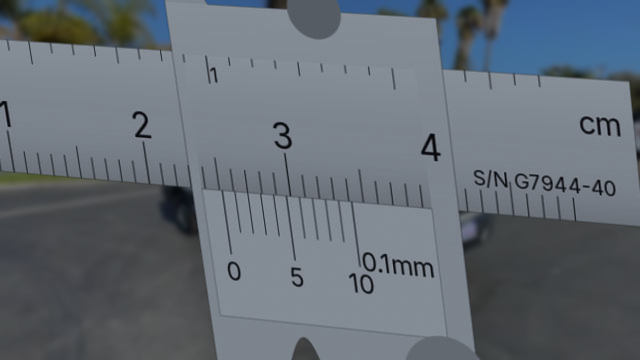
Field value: {"value": 25.2, "unit": "mm"}
